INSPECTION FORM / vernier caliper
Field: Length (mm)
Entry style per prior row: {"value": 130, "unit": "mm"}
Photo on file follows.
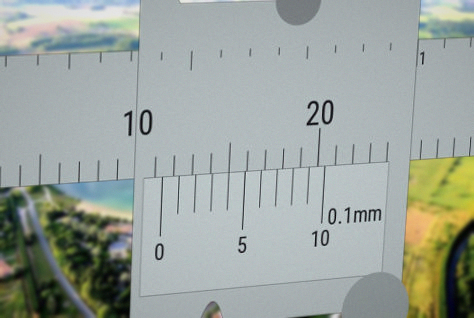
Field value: {"value": 11.4, "unit": "mm"}
